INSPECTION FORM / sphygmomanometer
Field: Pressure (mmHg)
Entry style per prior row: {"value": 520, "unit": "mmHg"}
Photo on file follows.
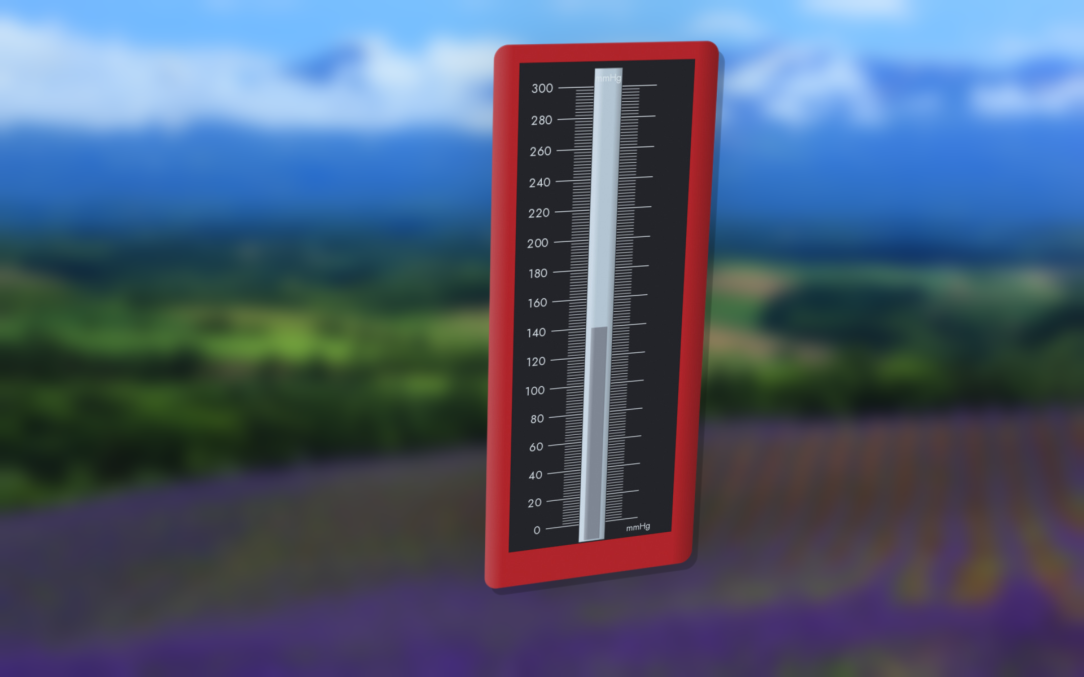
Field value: {"value": 140, "unit": "mmHg"}
